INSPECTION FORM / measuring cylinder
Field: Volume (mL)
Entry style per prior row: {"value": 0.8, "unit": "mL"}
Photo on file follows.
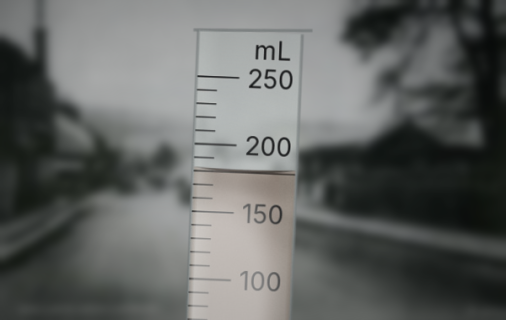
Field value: {"value": 180, "unit": "mL"}
